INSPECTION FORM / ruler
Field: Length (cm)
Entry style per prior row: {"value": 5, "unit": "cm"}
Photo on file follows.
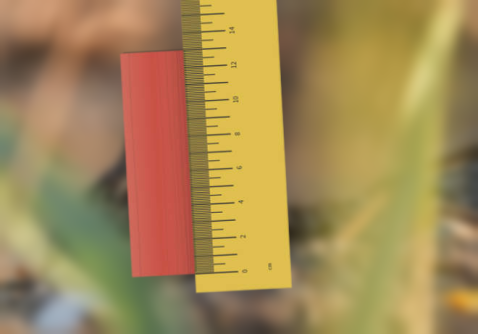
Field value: {"value": 13, "unit": "cm"}
